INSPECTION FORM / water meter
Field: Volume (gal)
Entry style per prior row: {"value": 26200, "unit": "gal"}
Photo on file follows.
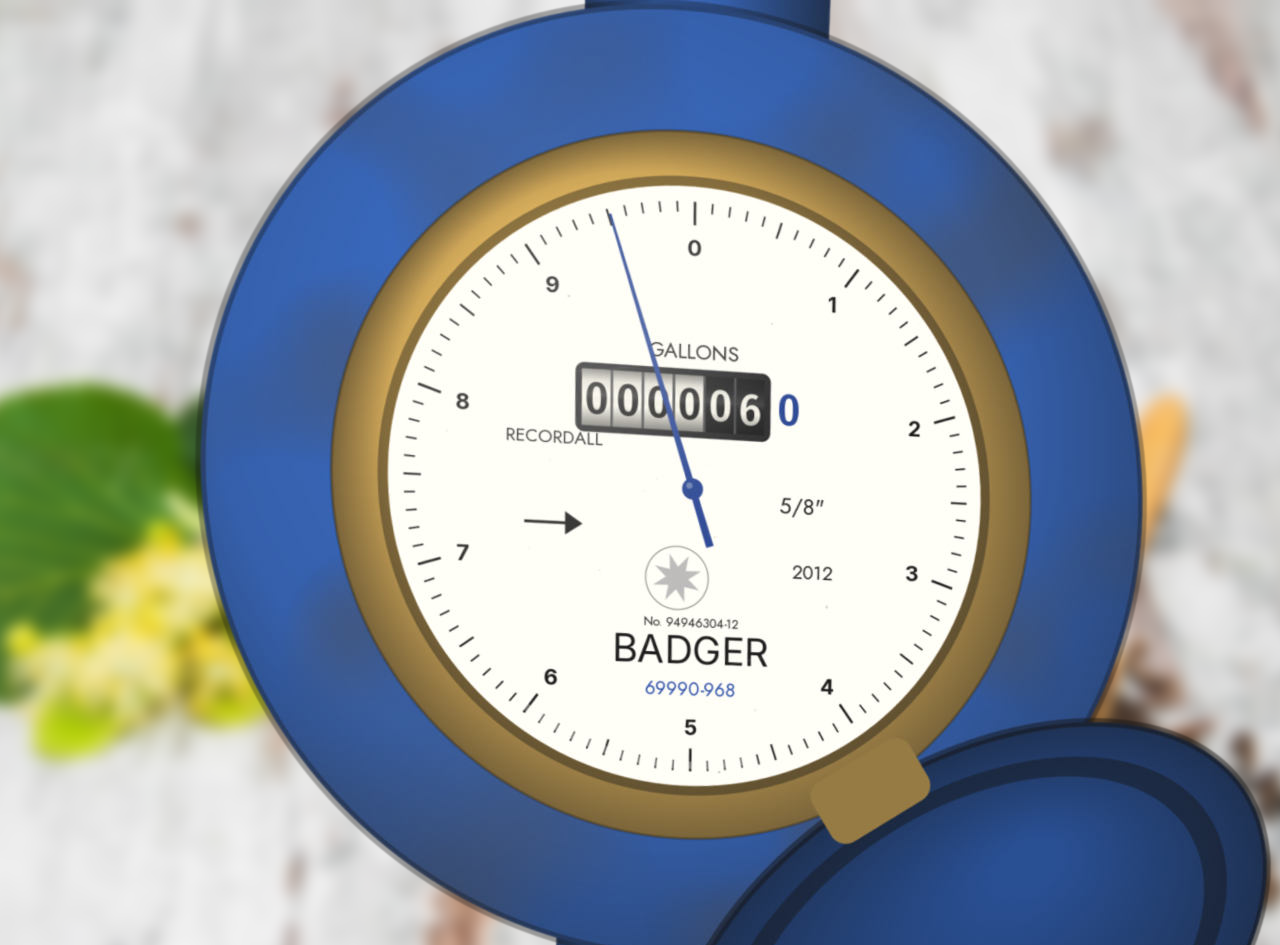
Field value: {"value": 59.5, "unit": "gal"}
